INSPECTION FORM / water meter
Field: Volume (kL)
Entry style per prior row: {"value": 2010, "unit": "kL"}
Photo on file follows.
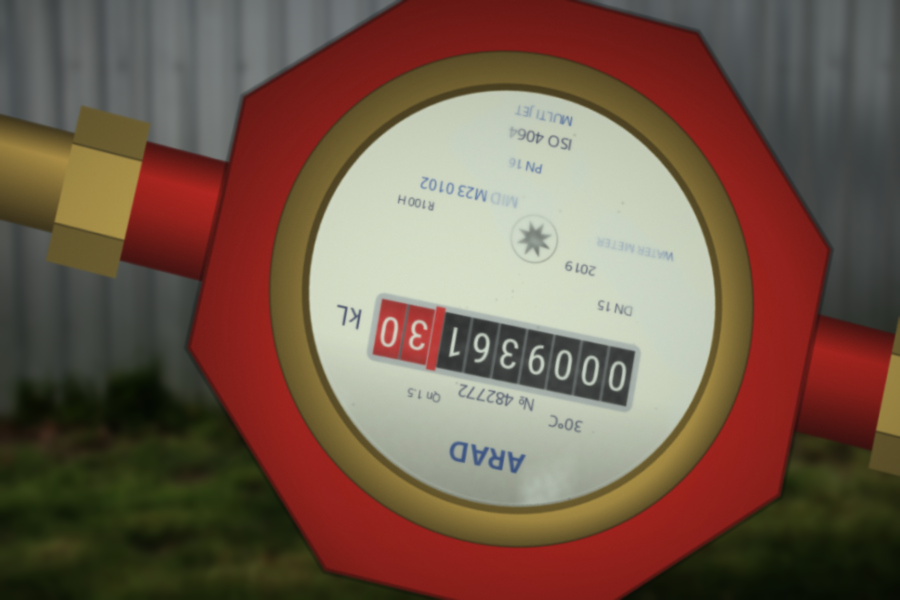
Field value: {"value": 9361.30, "unit": "kL"}
